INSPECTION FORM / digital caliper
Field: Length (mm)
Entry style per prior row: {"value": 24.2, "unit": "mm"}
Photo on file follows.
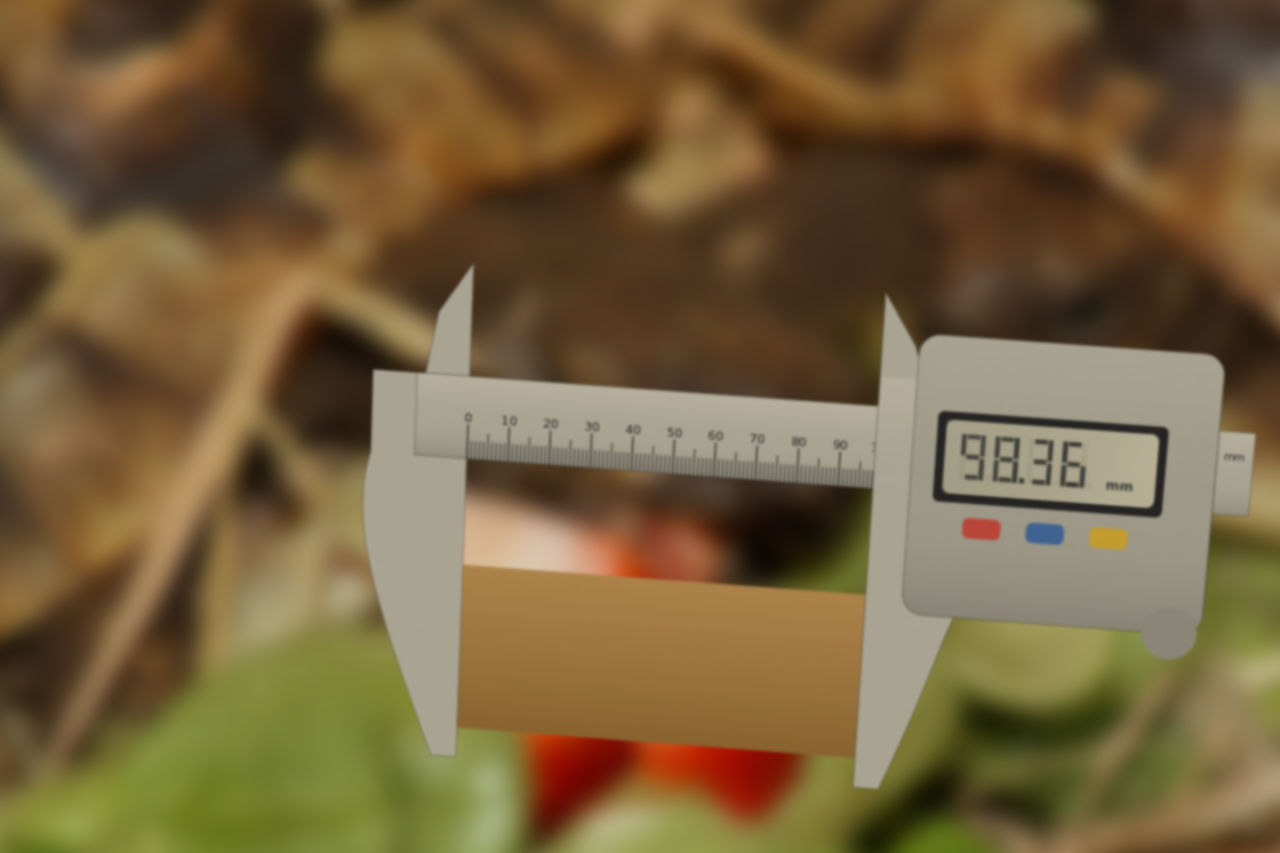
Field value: {"value": 98.36, "unit": "mm"}
